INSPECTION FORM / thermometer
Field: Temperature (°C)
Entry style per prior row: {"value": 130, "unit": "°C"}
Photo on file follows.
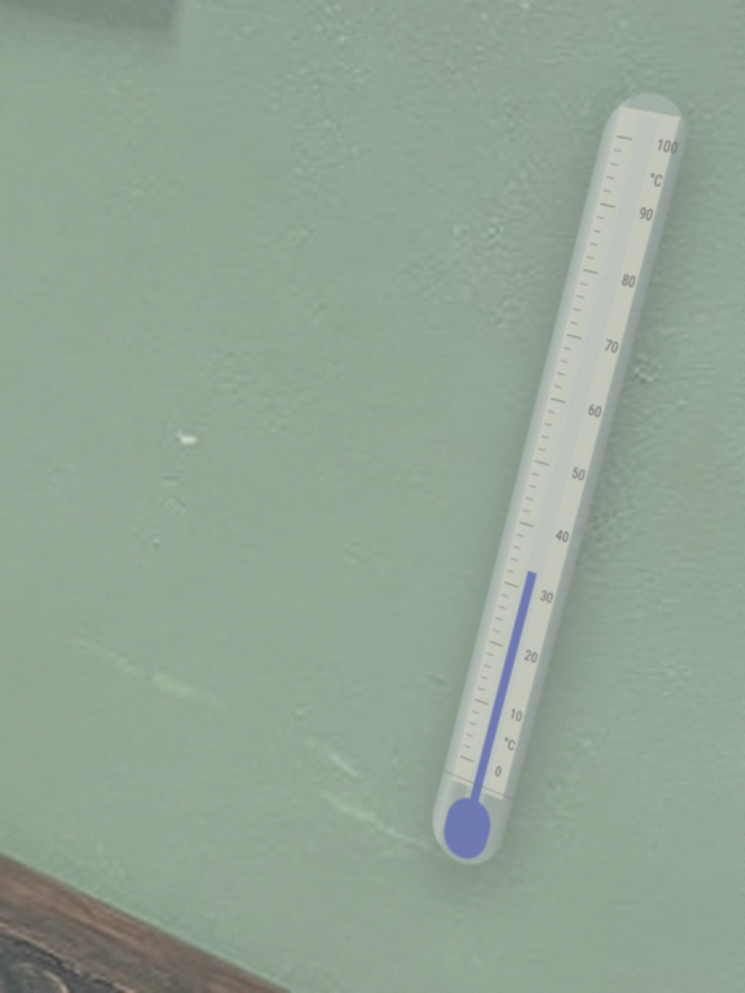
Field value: {"value": 33, "unit": "°C"}
